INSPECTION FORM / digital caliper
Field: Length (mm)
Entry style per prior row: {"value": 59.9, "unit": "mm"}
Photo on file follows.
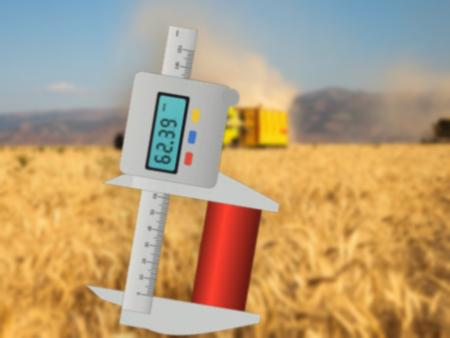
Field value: {"value": 62.39, "unit": "mm"}
